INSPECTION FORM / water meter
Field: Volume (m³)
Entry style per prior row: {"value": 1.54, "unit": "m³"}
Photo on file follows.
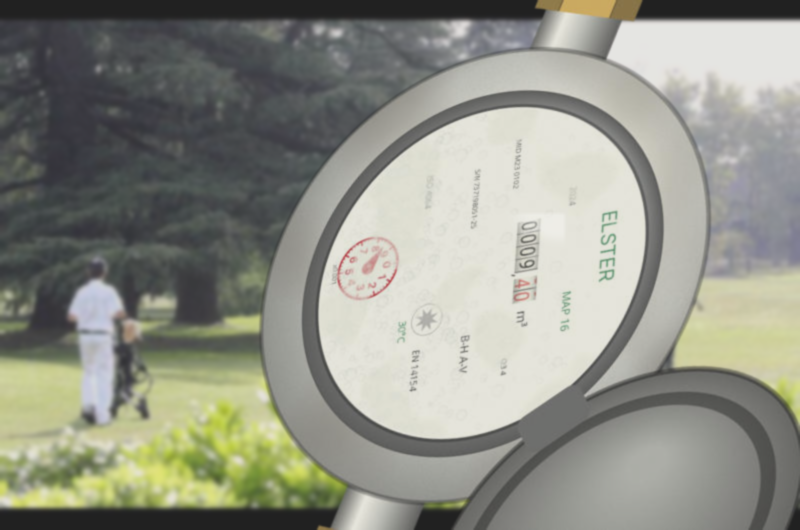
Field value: {"value": 9.398, "unit": "m³"}
